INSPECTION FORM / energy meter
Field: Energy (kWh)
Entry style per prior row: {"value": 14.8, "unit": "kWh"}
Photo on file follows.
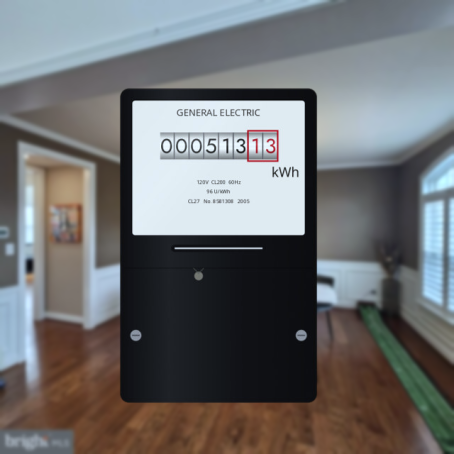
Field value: {"value": 513.13, "unit": "kWh"}
